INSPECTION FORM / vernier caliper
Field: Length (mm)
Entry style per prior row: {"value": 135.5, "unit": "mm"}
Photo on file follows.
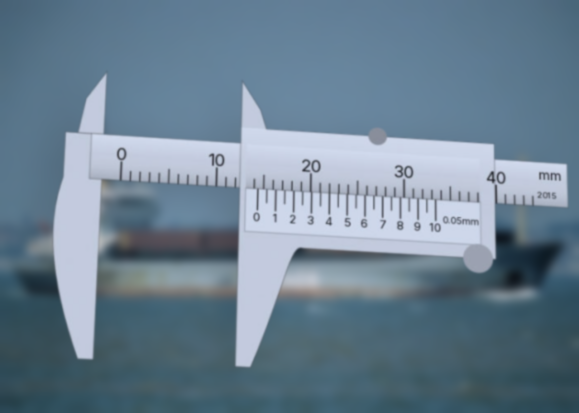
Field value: {"value": 14.4, "unit": "mm"}
